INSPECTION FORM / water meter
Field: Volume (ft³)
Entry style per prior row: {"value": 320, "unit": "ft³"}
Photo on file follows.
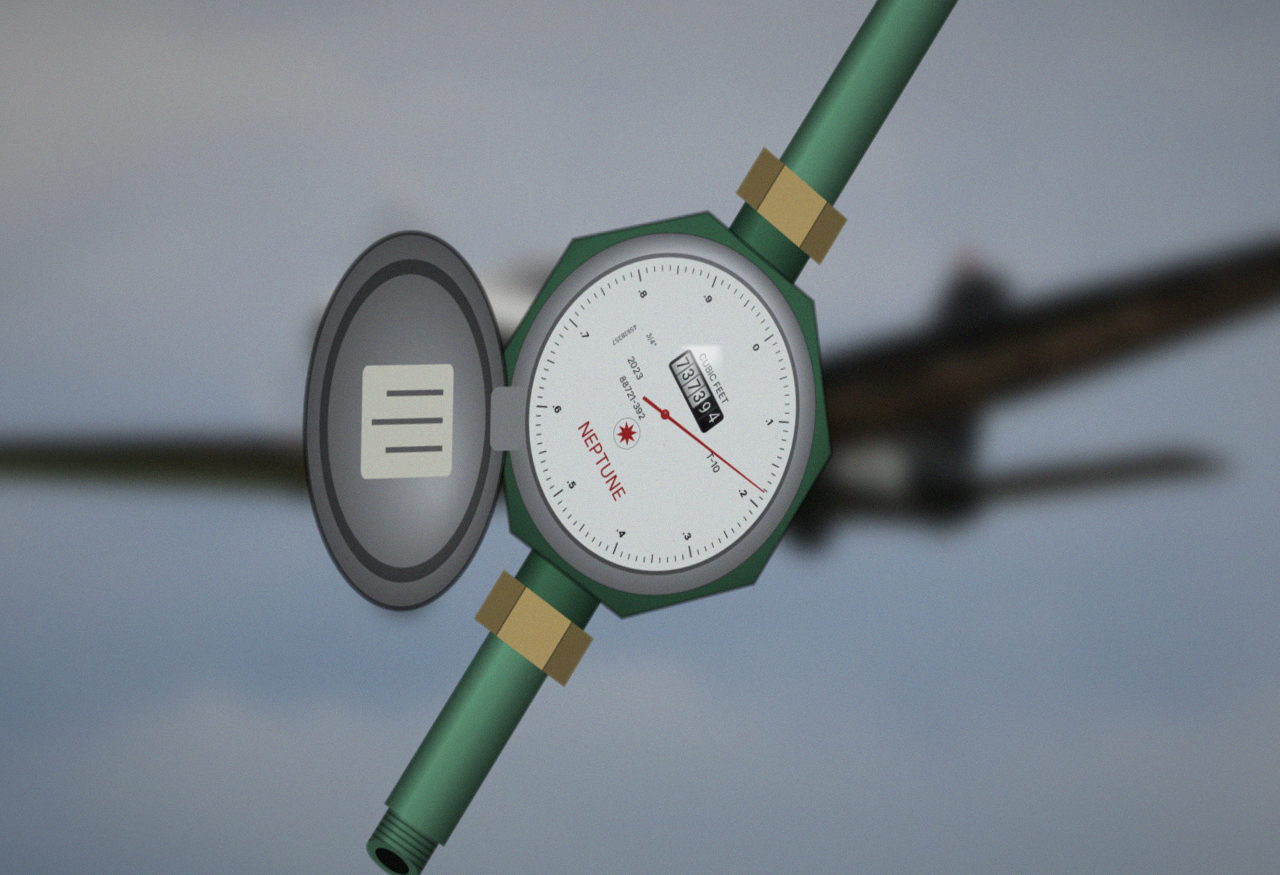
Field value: {"value": 737394.18, "unit": "ft³"}
